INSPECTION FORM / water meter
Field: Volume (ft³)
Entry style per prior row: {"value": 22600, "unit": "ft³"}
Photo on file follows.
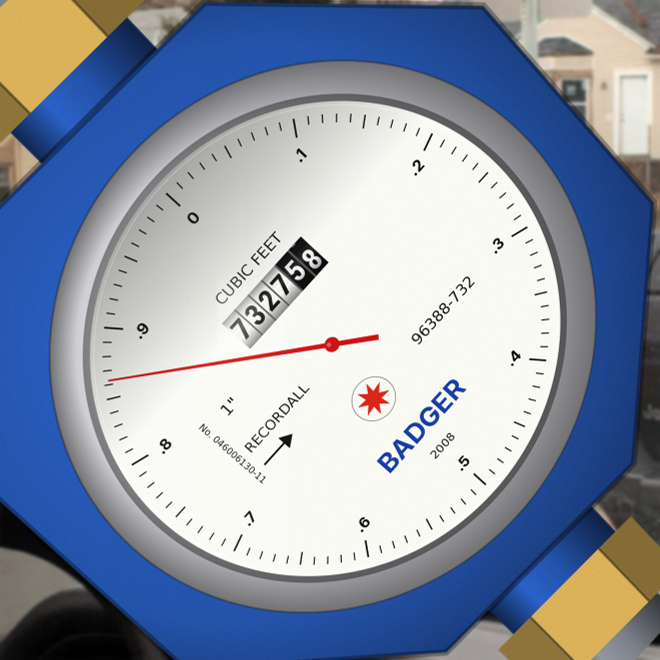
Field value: {"value": 732757.86, "unit": "ft³"}
